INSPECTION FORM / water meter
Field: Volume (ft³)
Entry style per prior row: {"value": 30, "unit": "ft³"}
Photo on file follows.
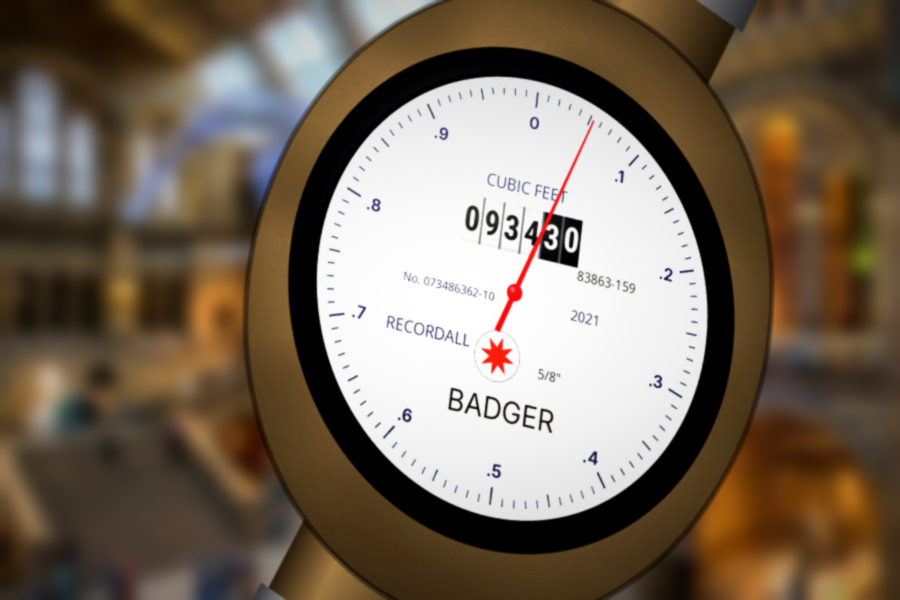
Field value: {"value": 93430.05, "unit": "ft³"}
